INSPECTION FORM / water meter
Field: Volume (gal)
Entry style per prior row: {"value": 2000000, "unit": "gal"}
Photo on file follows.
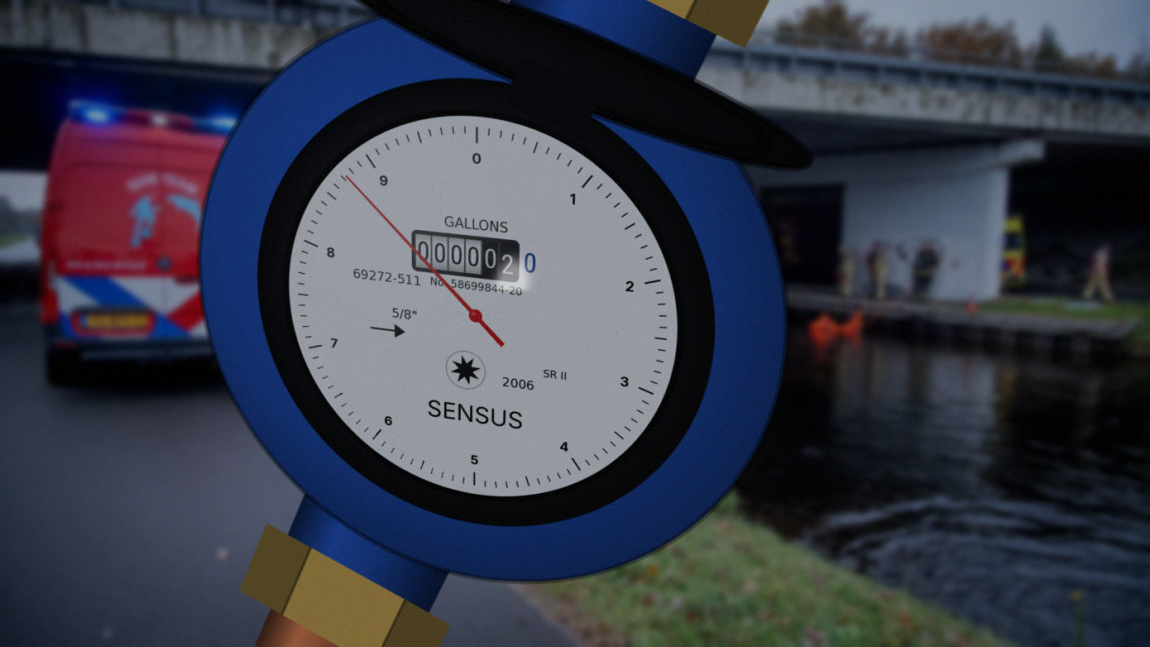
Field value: {"value": 18.7, "unit": "gal"}
